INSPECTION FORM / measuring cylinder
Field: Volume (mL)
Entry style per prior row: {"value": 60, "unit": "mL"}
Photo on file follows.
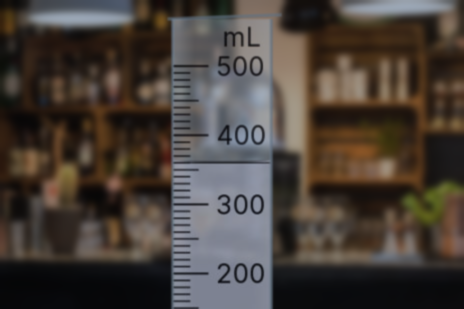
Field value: {"value": 360, "unit": "mL"}
